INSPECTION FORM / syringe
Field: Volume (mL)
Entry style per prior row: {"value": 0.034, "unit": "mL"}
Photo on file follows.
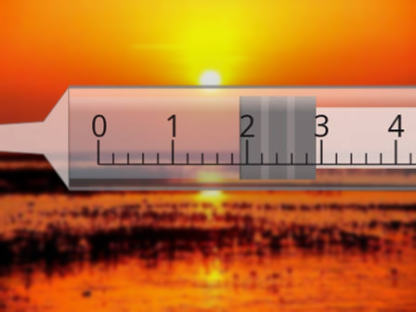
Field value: {"value": 1.9, "unit": "mL"}
